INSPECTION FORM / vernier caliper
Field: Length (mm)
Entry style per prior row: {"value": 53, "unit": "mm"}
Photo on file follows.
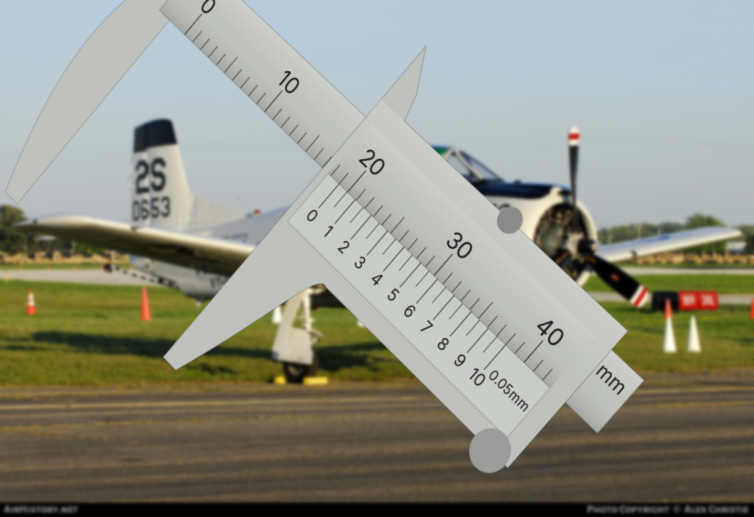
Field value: {"value": 19.0, "unit": "mm"}
